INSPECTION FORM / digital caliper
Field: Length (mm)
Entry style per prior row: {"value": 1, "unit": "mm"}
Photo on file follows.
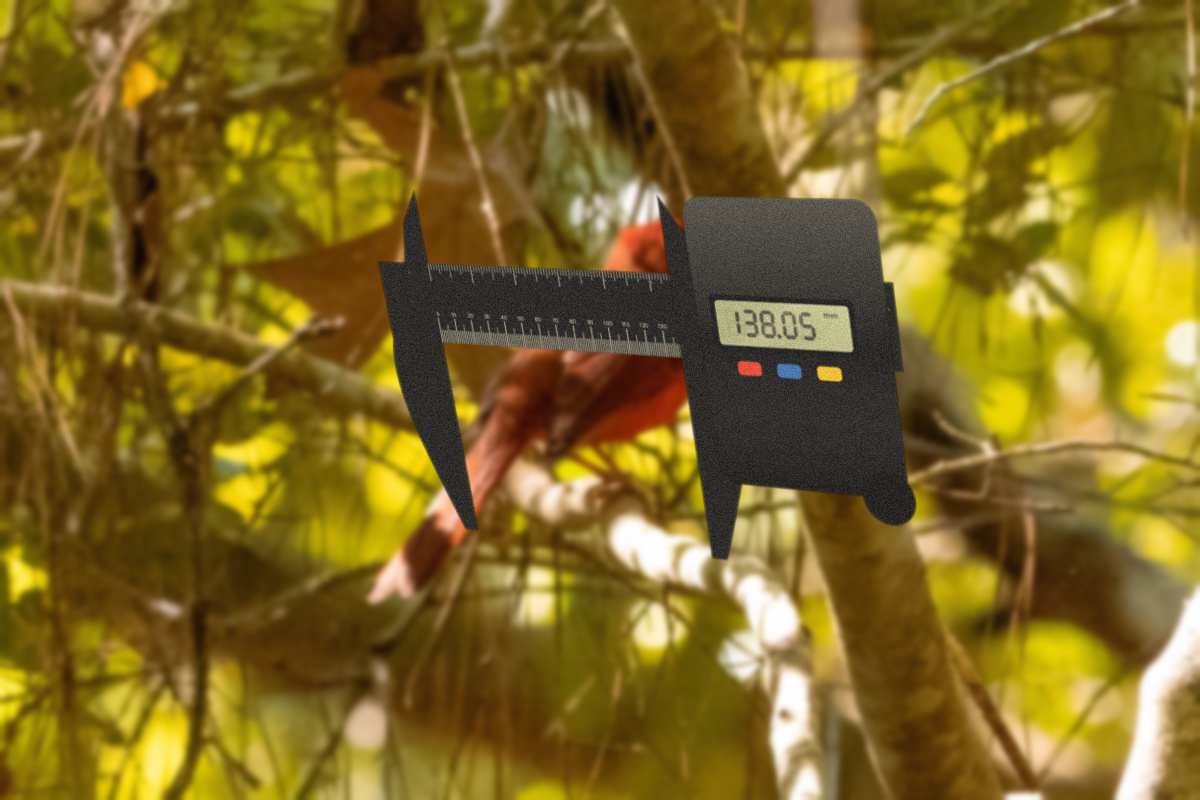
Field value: {"value": 138.05, "unit": "mm"}
